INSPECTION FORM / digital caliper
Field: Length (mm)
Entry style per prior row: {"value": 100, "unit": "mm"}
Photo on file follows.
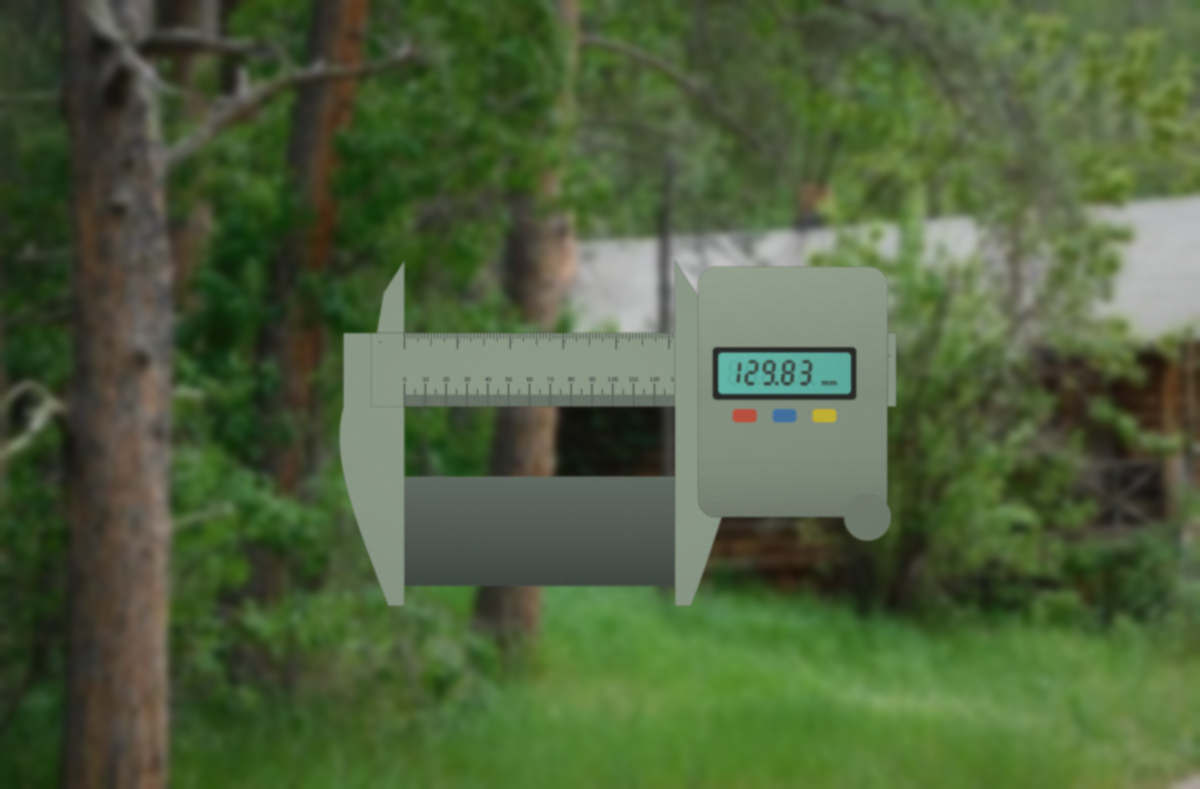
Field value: {"value": 129.83, "unit": "mm"}
